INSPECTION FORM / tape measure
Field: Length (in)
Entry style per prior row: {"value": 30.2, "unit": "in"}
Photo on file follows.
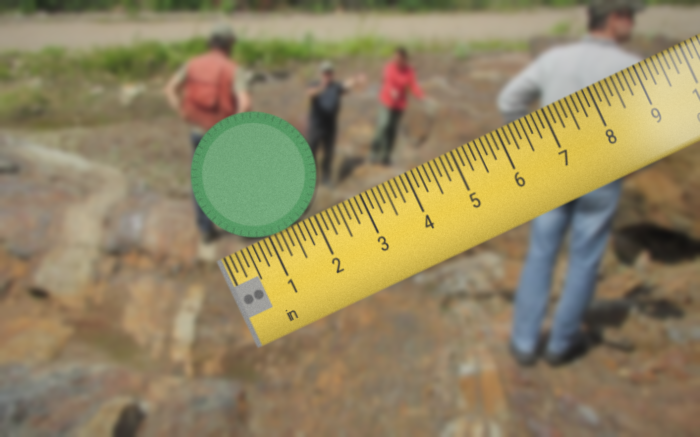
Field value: {"value": 2.5, "unit": "in"}
